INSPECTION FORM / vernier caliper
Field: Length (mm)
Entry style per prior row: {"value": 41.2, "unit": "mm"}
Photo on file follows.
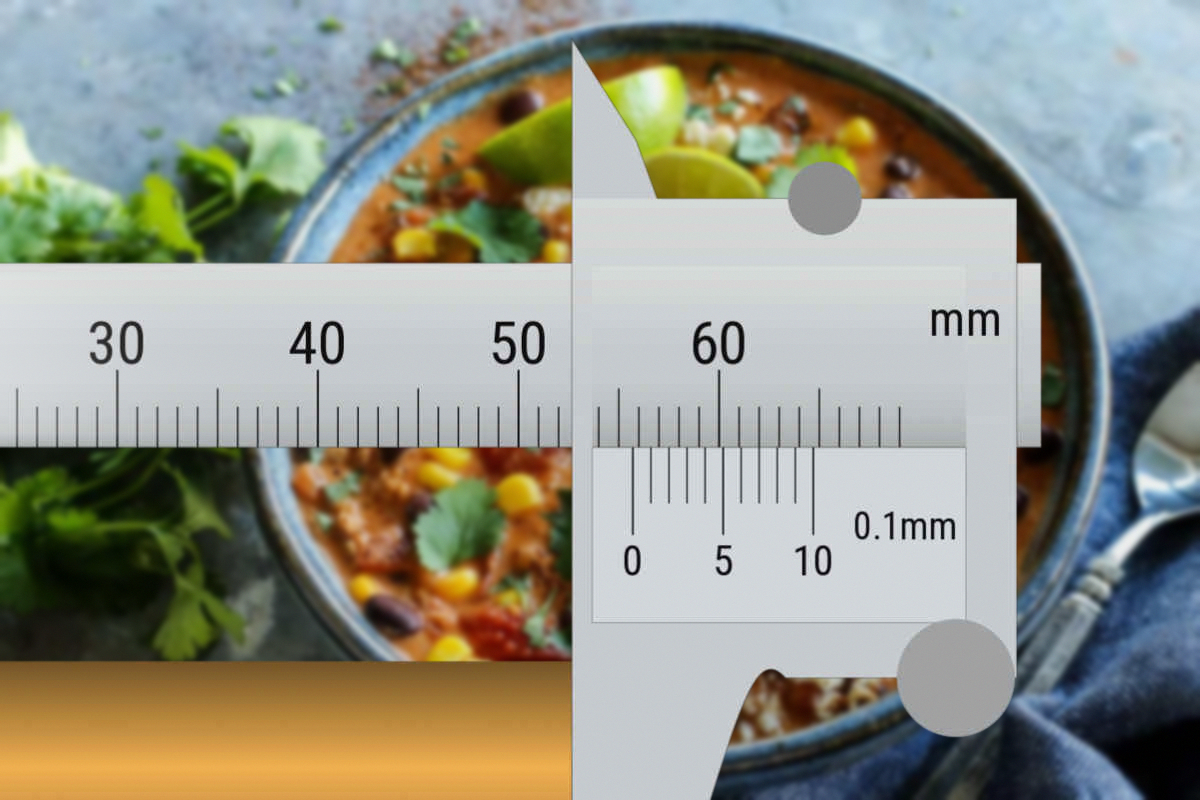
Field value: {"value": 55.7, "unit": "mm"}
